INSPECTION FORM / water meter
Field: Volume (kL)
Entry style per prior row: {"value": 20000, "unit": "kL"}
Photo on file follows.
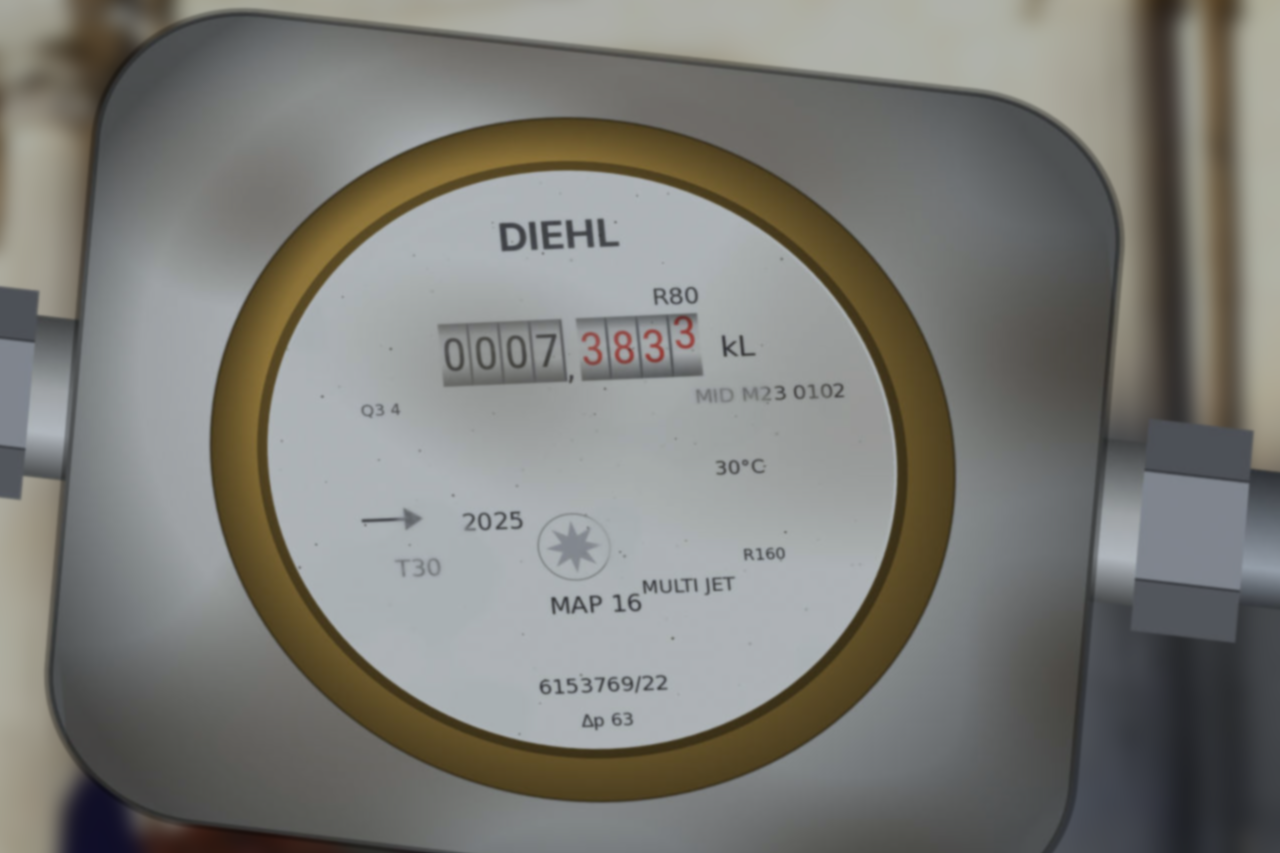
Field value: {"value": 7.3833, "unit": "kL"}
